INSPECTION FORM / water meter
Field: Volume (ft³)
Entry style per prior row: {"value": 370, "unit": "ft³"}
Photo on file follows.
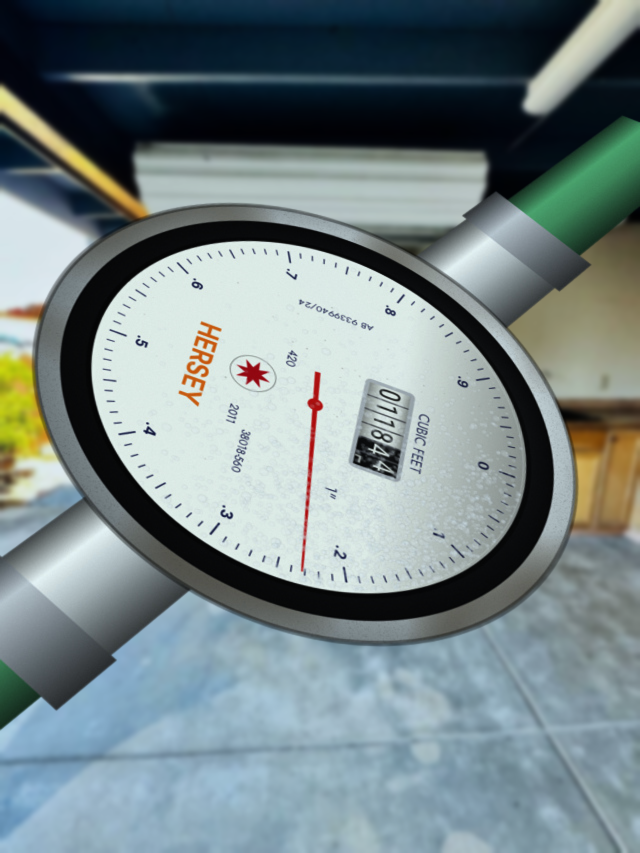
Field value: {"value": 11844.23, "unit": "ft³"}
